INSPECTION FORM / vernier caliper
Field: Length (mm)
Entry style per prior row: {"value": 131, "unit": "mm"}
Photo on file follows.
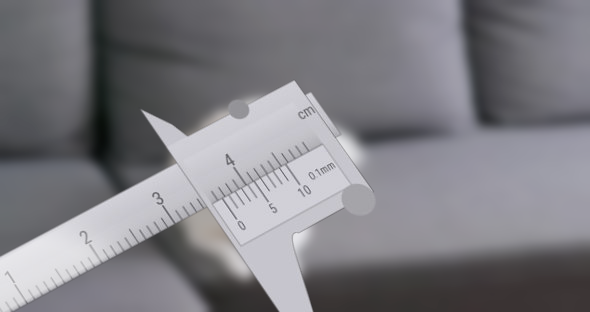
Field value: {"value": 36.6, "unit": "mm"}
